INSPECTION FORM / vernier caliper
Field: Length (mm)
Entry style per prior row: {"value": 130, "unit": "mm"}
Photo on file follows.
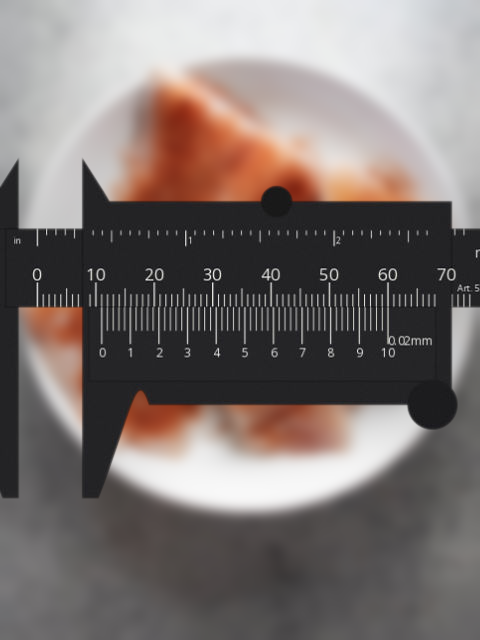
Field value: {"value": 11.0, "unit": "mm"}
